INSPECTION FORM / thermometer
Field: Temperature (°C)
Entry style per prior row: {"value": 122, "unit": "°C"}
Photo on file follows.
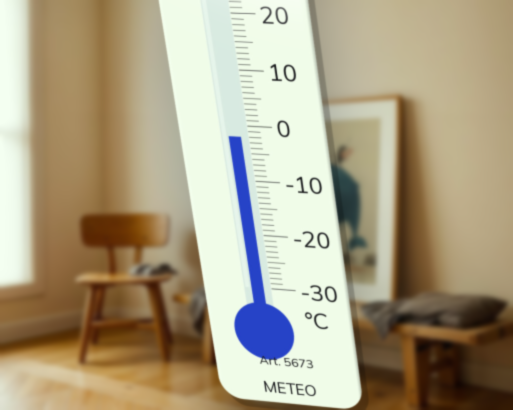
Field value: {"value": -2, "unit": "°C"}
